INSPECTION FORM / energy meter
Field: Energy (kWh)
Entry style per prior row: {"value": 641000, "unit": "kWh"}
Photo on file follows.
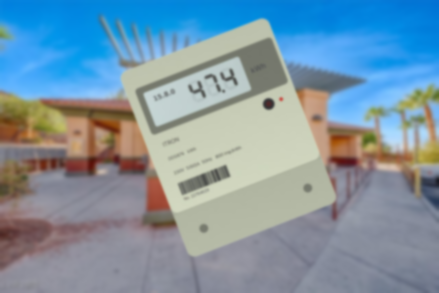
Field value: {"value": 47.4, "unit": "kWh"}
